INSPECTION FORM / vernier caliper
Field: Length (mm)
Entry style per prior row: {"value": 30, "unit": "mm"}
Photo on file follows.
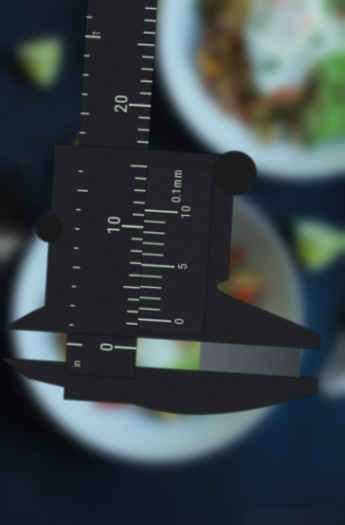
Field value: {"value": 2.4, "unit": "mm"}
